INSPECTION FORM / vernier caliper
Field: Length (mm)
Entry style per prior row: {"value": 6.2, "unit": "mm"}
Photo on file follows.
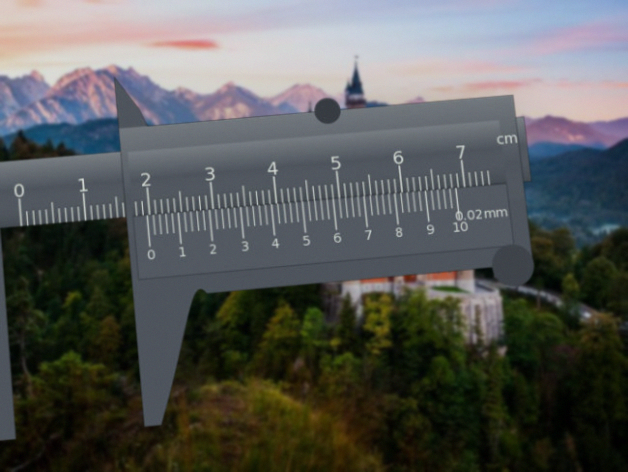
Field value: {"value": 19.6, "unit": "mm"}
